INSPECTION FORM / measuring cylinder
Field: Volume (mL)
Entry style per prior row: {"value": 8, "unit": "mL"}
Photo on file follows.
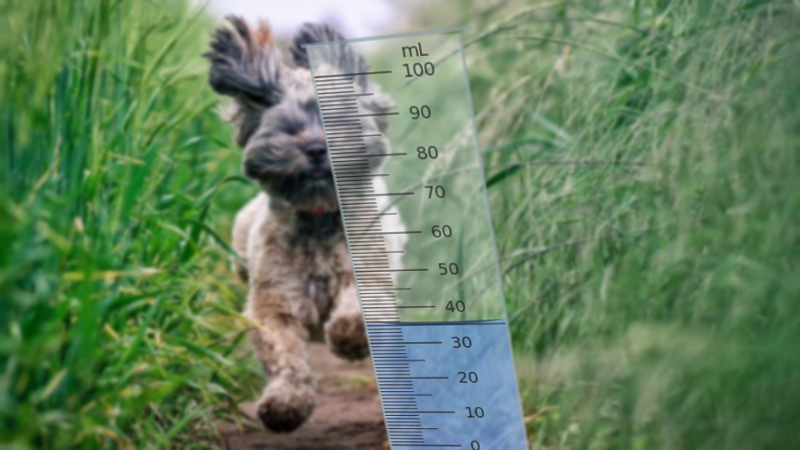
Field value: {"value": 35, "unit": "mL"}
